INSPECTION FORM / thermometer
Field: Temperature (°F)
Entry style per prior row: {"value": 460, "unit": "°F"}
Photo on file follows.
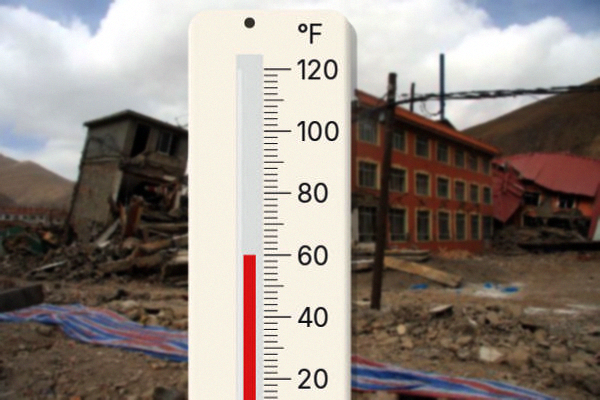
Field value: {"value": 60, "unit": "°F"}
